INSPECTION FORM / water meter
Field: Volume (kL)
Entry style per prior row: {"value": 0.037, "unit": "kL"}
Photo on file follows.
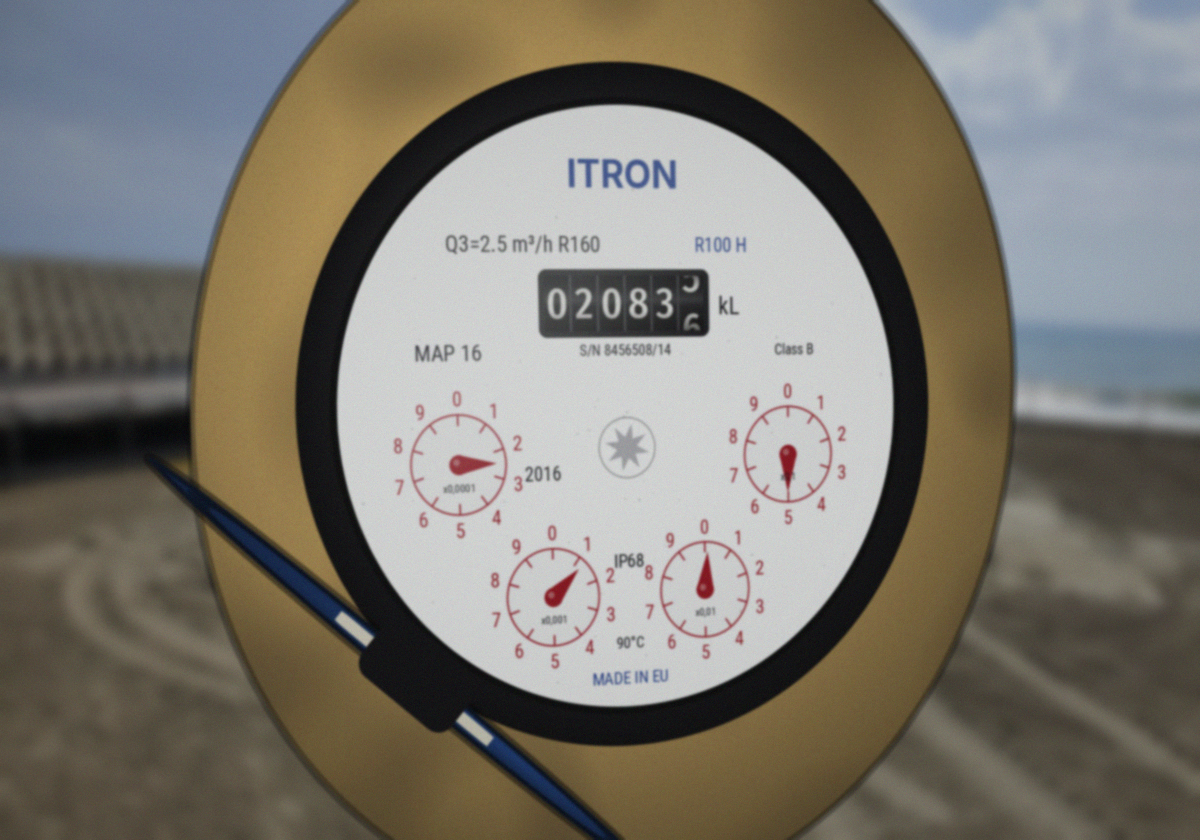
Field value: {"value": 20835.5012, "unit": "kL"}
